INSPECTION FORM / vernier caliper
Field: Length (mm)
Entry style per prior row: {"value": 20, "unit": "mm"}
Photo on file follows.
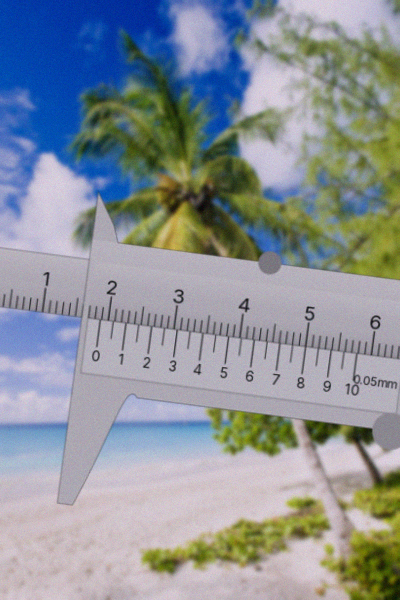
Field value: {"value": 18.8, "unit": "mm"}
